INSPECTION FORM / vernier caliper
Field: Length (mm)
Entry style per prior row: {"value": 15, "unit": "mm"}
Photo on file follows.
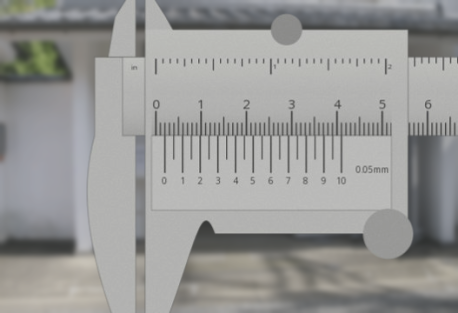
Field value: {"value": 2.0, "unit": "mm"}
